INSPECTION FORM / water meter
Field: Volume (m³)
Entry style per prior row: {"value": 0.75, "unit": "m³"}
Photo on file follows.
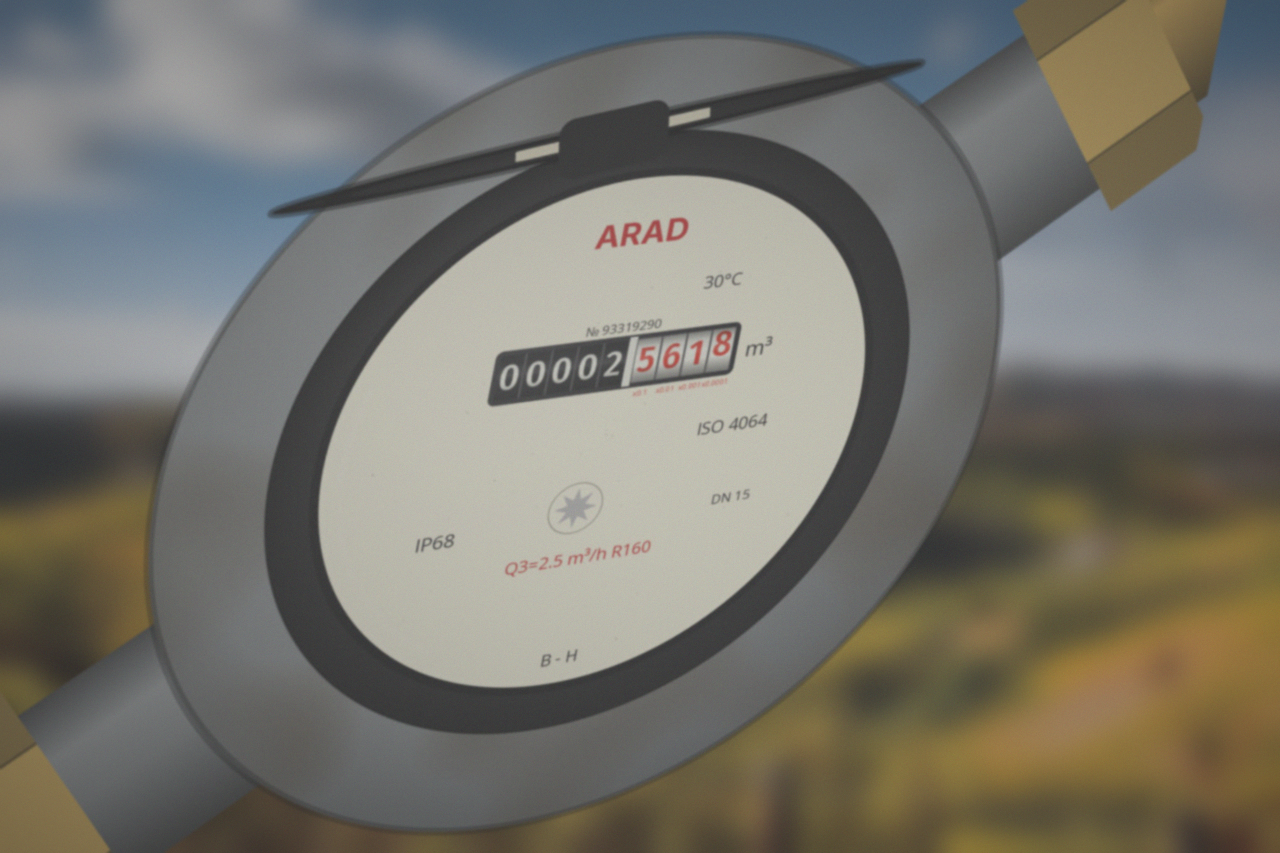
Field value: {"value": 2.5618, "unit": "m³"}
